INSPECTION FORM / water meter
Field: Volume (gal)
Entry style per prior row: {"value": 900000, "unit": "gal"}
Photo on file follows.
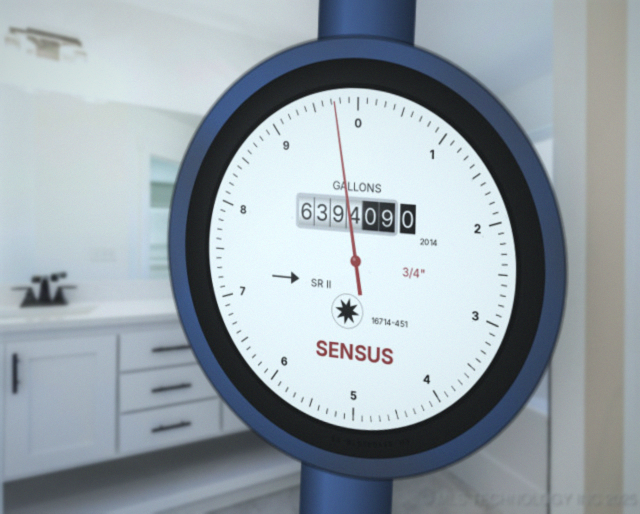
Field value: {"value": 6394089.7, "unit": "gal"}
